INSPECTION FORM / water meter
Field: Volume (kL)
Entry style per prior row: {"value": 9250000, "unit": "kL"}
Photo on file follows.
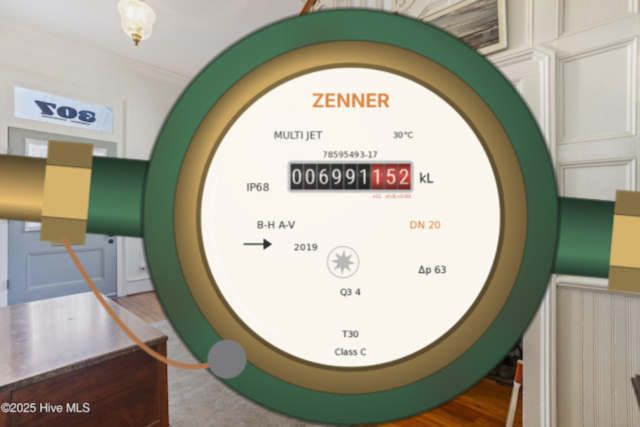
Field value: {"value": 6991.152, "unit": "kL"}
